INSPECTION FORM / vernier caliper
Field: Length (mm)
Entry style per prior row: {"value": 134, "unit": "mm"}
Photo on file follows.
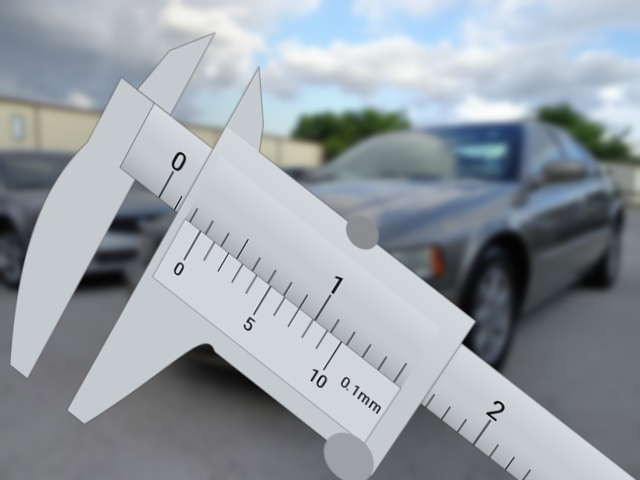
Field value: {"value": 2.7, "unit": "mm"}
